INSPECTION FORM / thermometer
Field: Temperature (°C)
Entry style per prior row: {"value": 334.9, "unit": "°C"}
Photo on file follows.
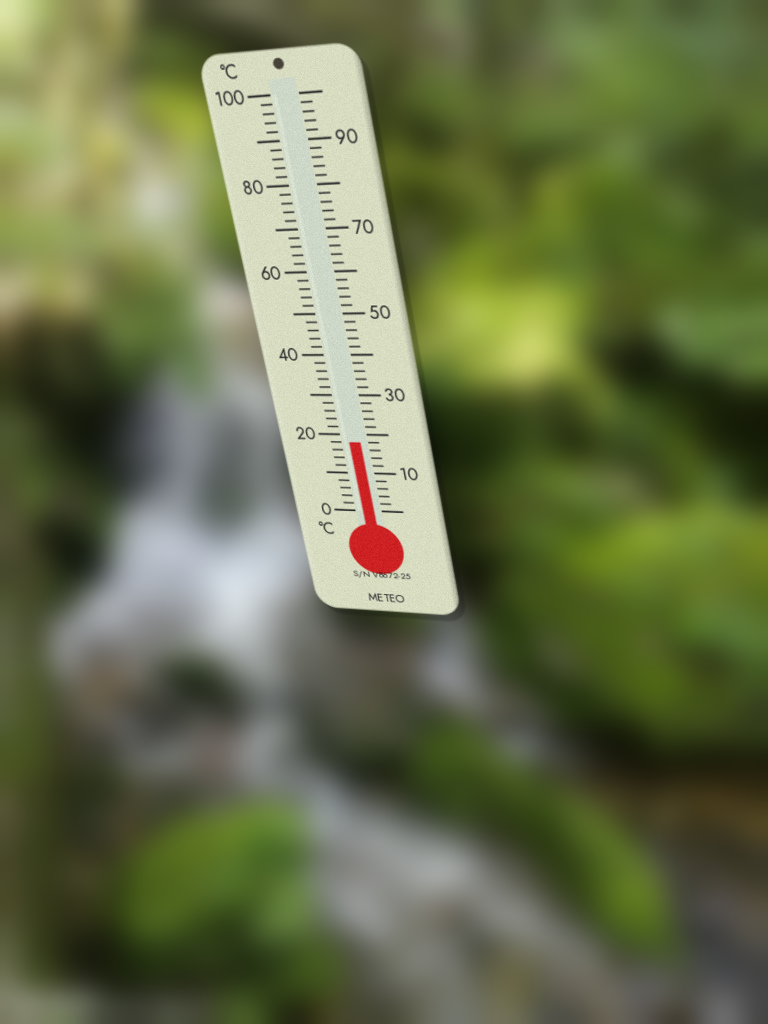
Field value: {"value": 18, "unit": "°C"}
